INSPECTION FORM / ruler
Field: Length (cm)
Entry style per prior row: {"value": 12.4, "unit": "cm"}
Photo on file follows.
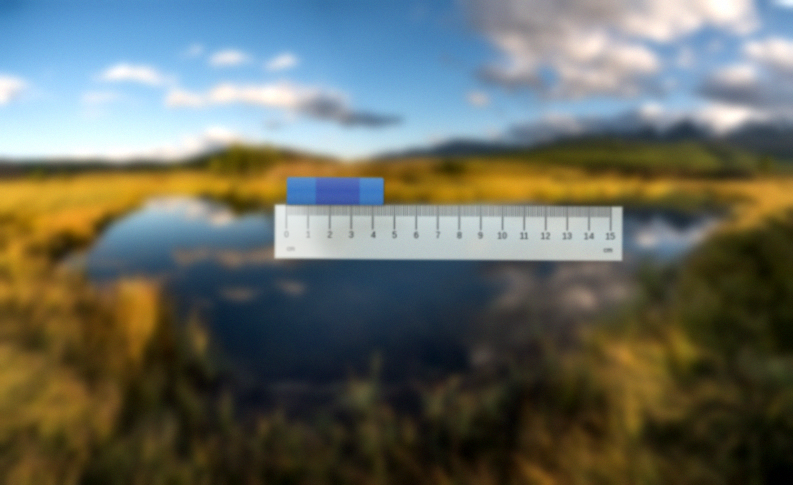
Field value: {"value": 4.5, "unit": "cm"}
